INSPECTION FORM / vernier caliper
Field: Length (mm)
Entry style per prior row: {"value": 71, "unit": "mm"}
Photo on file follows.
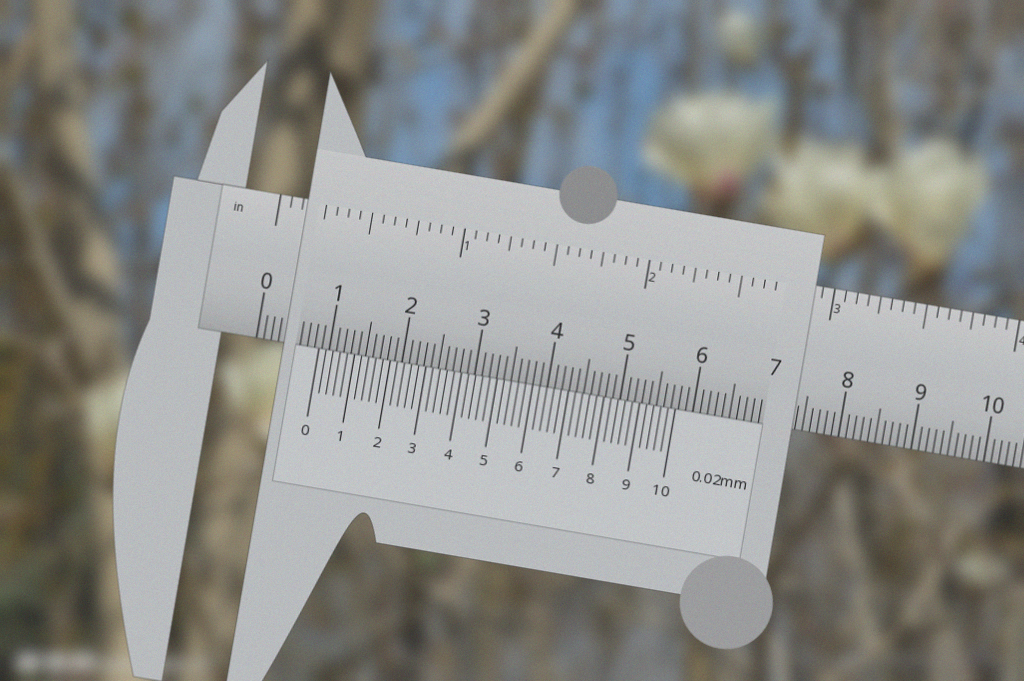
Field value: {"value": 8.6, "unit": "mm"}
